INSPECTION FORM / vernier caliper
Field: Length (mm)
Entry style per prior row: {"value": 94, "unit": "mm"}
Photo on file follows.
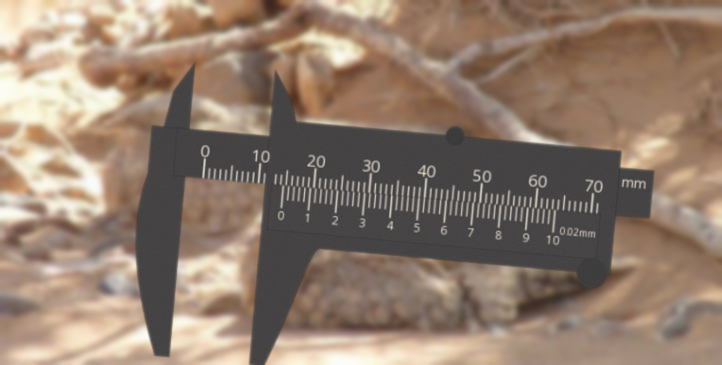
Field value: {"value": 14.5, "unit": "mm"}
